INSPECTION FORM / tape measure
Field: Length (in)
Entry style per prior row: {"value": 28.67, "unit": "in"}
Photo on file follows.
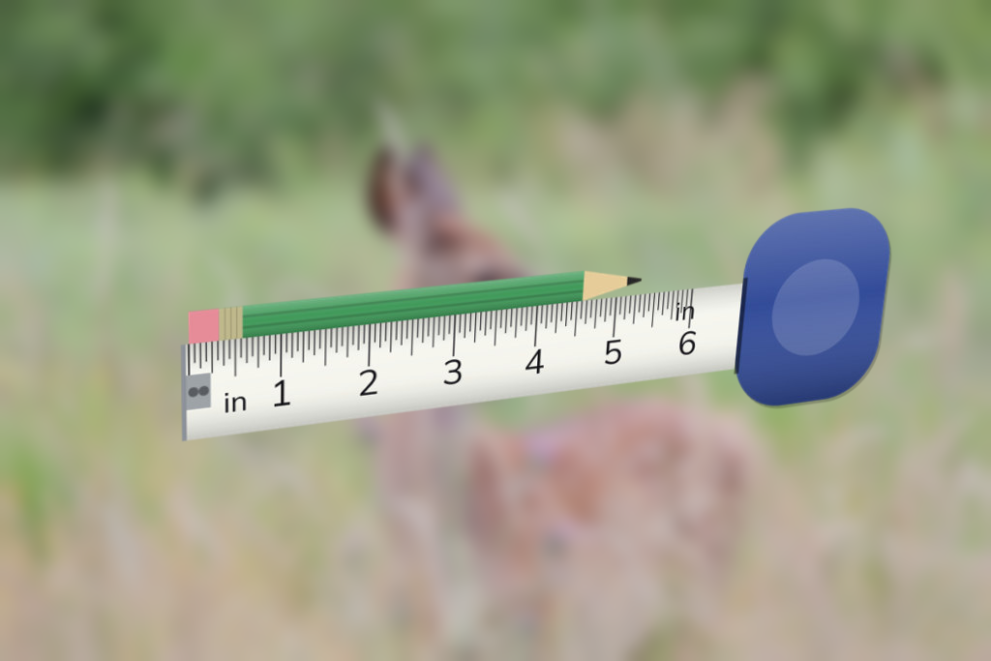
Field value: {"value": 5.3125, "unit": "in"}
